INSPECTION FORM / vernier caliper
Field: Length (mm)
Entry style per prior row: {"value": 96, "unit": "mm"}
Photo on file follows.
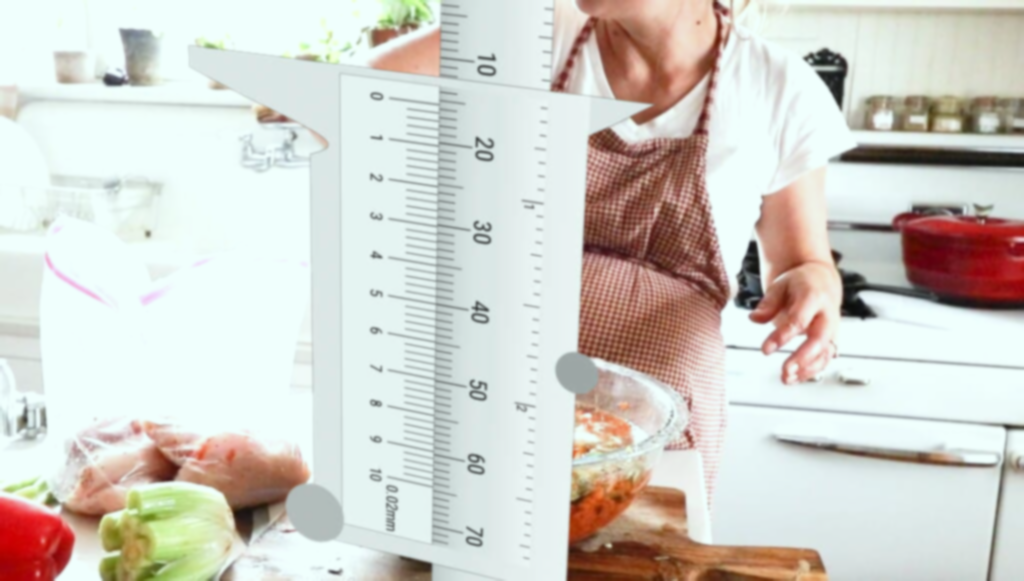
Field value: {"value": 15.5, "unit": "mm"}
